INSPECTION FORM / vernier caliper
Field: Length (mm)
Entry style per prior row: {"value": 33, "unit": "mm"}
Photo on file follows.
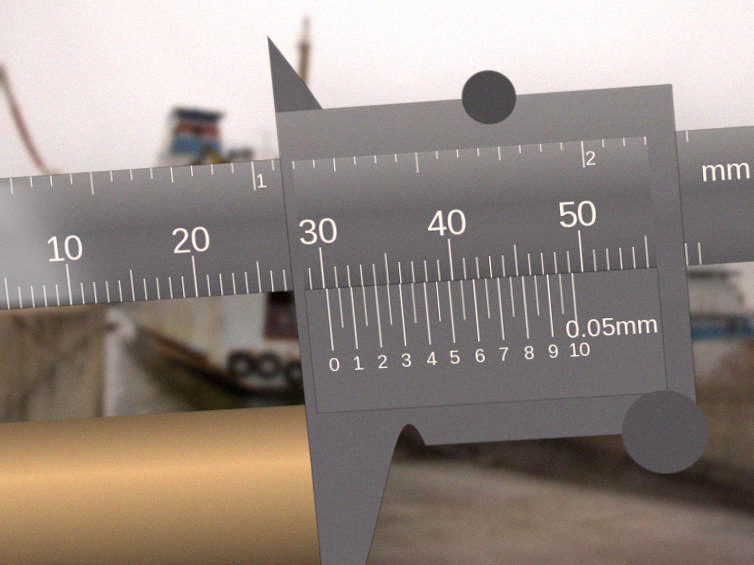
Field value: {"value": 30.2, "unit": "mm"}
